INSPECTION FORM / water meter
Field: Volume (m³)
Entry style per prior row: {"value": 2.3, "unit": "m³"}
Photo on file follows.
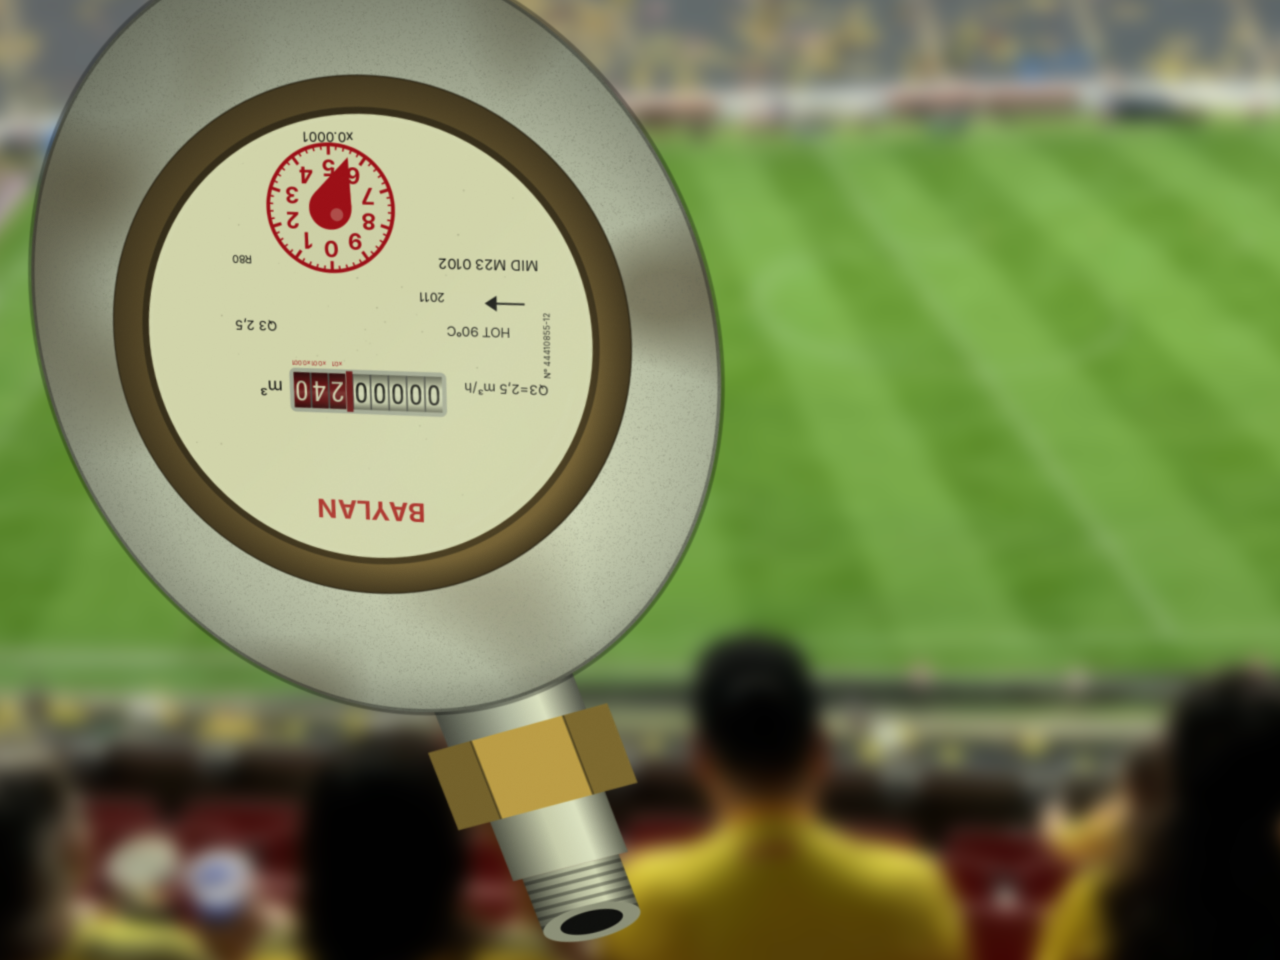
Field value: {"value": 0.2405, "unit": "m³"}
